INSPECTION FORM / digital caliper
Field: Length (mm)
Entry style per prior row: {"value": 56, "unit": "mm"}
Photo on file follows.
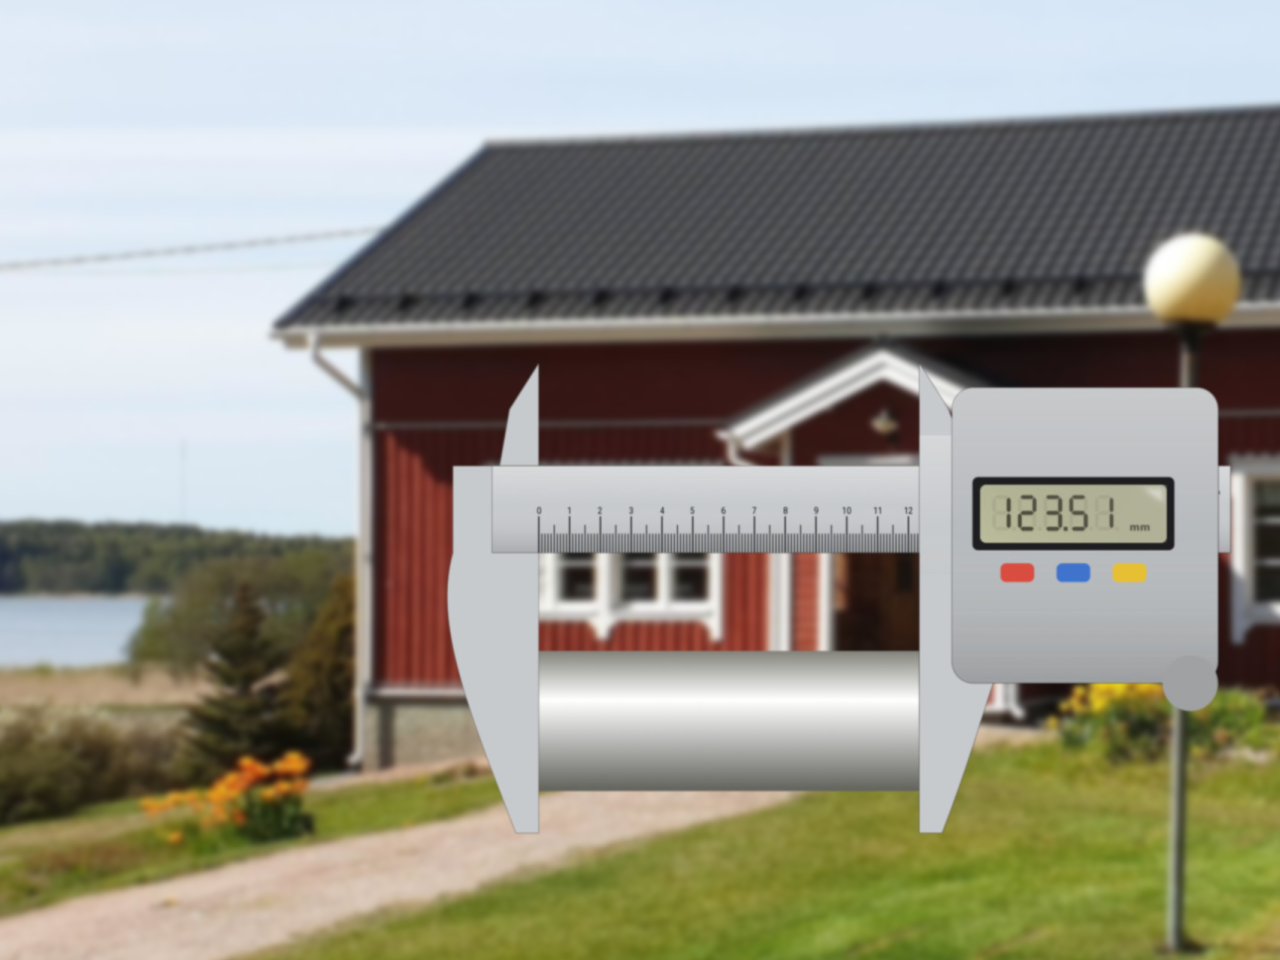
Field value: {"value": 123.51, "unit": "mm"}
